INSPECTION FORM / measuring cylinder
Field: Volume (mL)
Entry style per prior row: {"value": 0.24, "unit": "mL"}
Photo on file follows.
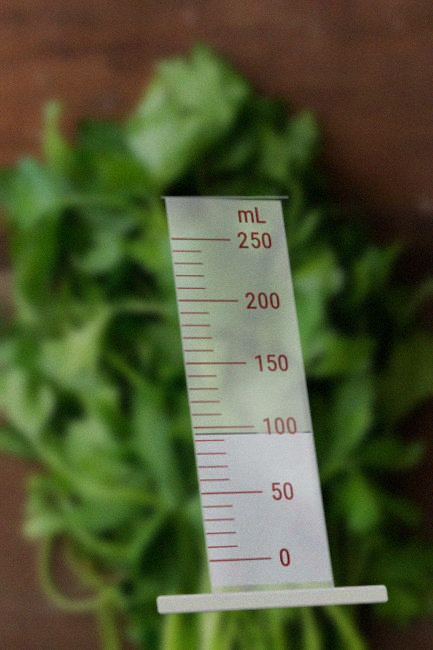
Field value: {"value": 95, "unit": "mL"}
